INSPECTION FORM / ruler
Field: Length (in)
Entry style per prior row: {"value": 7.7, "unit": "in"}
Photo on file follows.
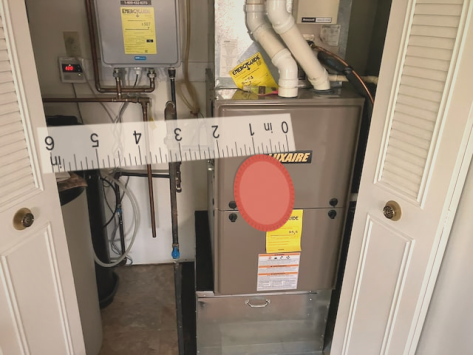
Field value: {"value": 1.75, "unit": "in"}
